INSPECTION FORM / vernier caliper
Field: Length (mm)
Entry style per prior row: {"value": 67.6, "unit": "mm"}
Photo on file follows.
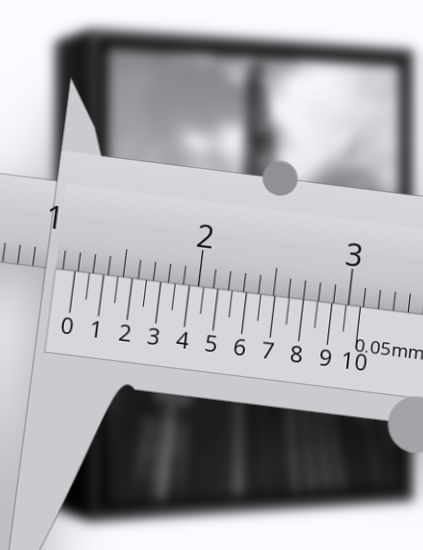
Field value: {"value": 11.8, "unit": "mm"}
